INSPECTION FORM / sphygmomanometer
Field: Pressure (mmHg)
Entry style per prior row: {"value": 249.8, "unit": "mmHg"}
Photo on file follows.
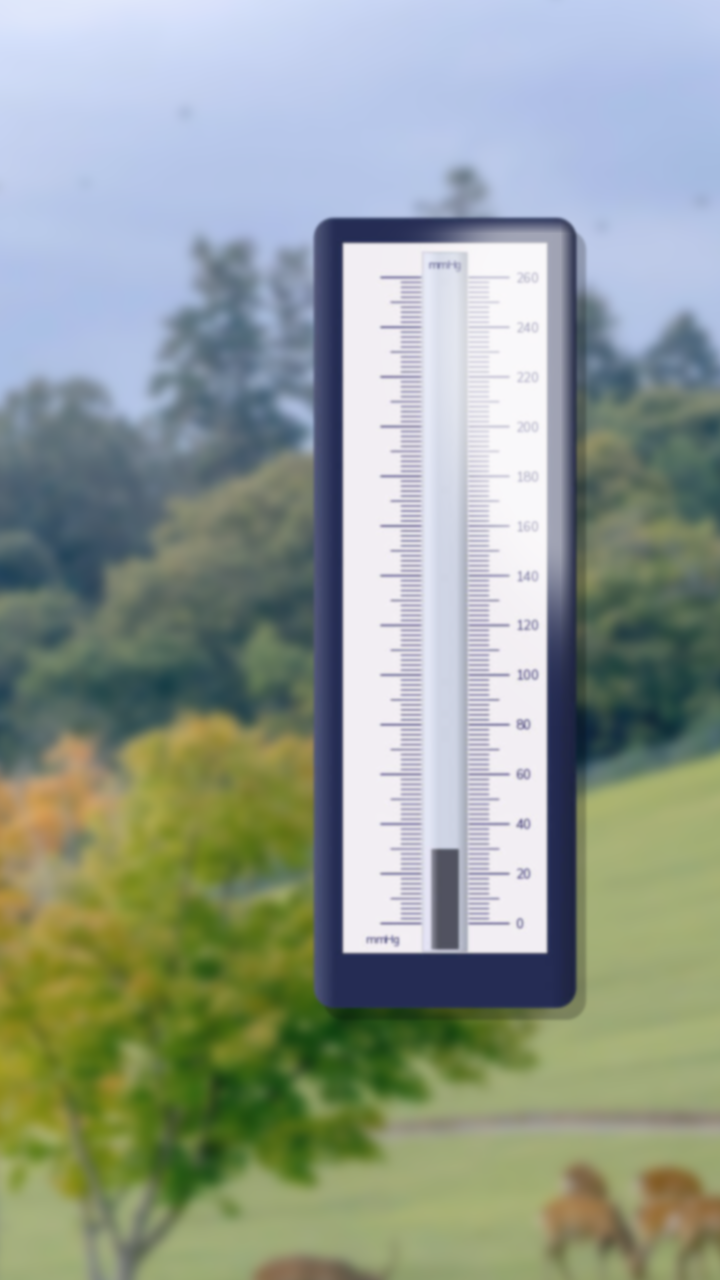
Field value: {"value": 30, "unit": "mmHg"}
